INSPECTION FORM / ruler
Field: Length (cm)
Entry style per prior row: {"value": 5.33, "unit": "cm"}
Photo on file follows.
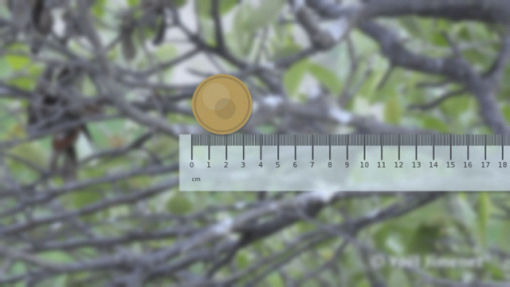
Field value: {"value": 3.5, "unit": "cm"}
